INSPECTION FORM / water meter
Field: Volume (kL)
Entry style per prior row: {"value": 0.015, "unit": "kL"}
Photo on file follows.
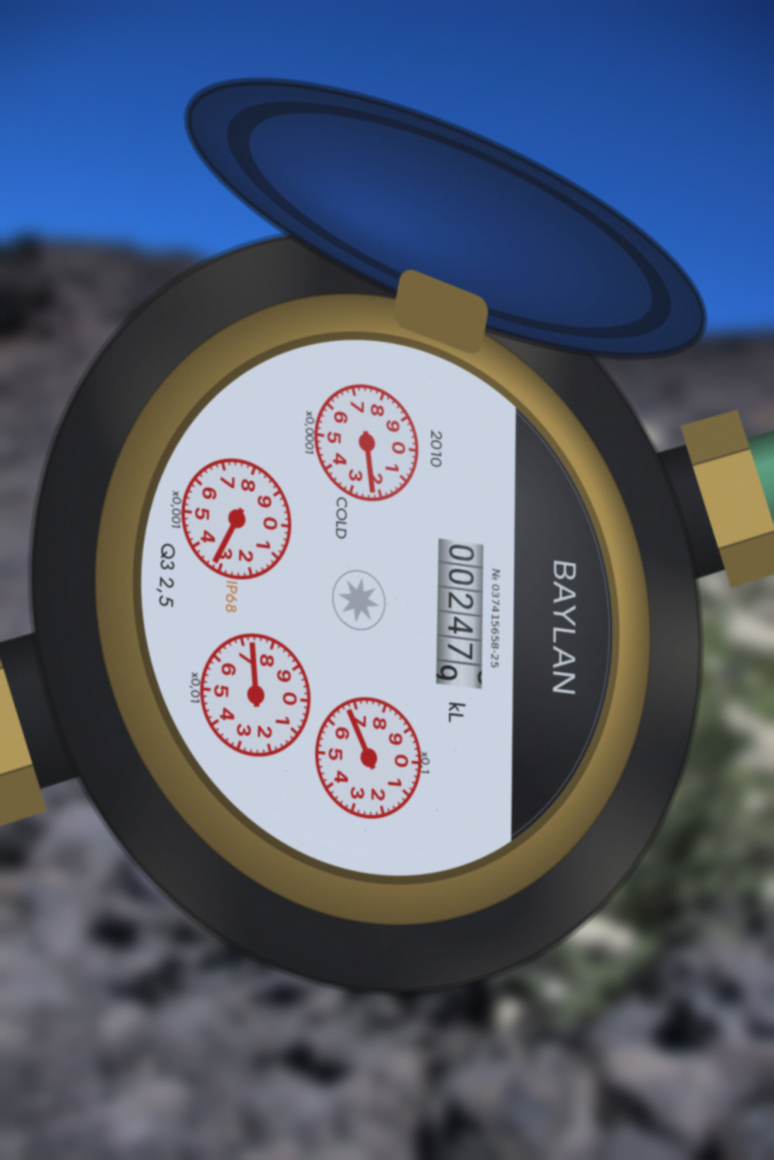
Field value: {"value": 2478.6732, "unit": "kL"}
